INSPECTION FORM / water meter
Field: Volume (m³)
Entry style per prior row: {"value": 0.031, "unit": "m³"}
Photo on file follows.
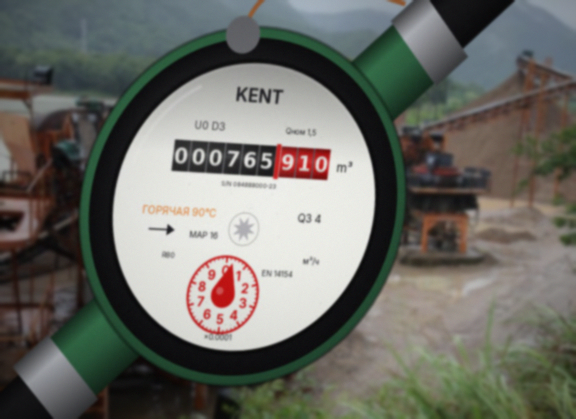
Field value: {"value": 765.9100, "unit": "m³"}
